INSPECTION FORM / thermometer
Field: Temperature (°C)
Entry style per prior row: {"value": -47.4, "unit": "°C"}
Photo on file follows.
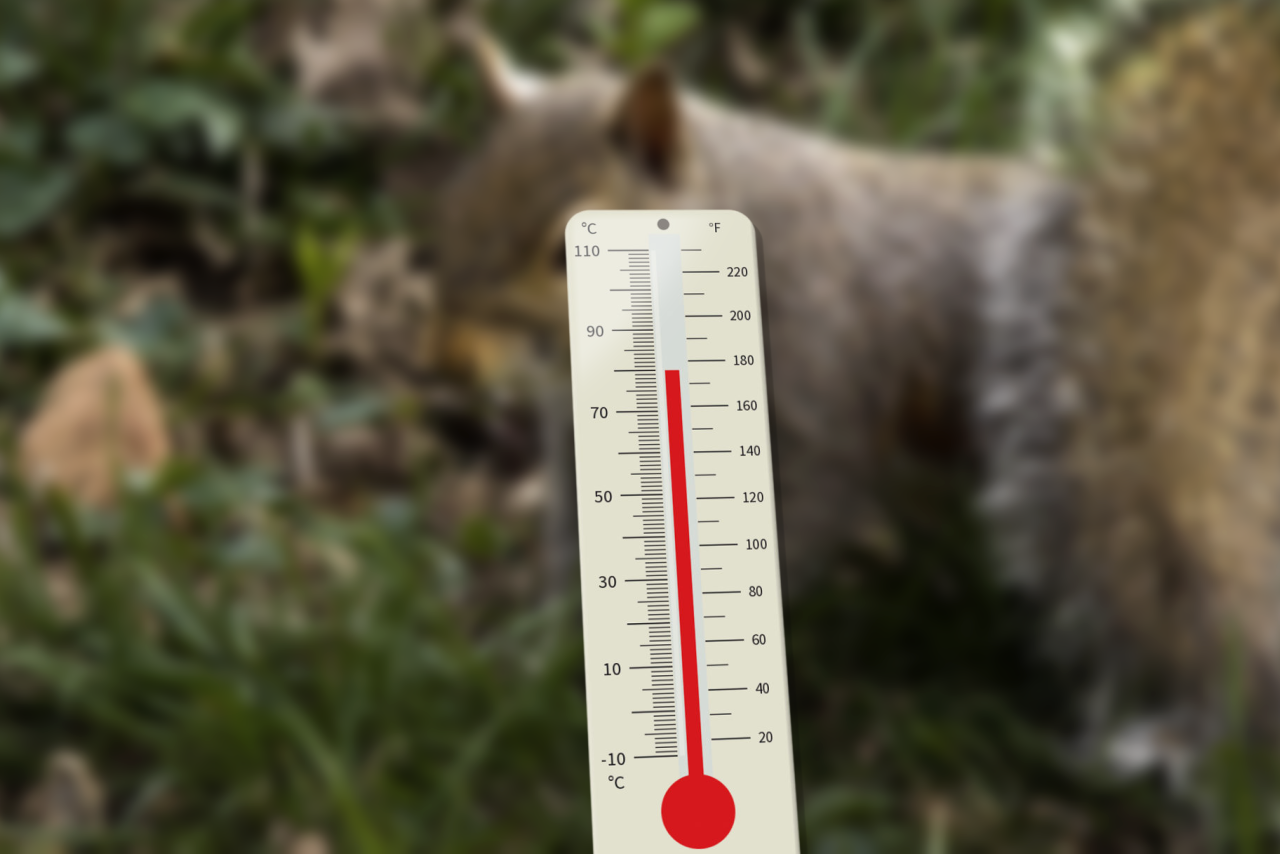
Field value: {"value": 80, "unit": "°C"}
